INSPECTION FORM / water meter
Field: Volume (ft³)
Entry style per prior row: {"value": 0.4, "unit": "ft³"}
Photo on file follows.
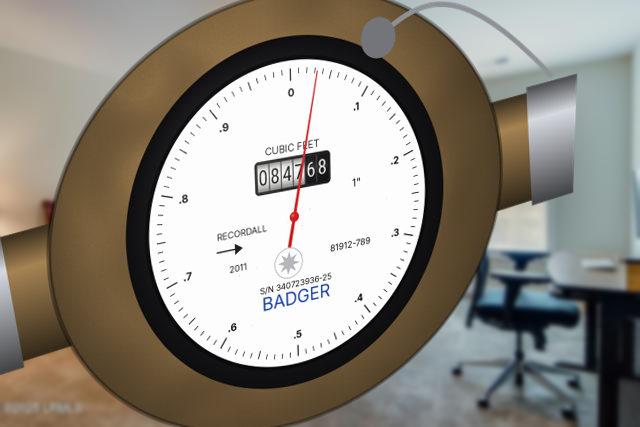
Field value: {"value": 84768.03, "unit": "ft³"}
